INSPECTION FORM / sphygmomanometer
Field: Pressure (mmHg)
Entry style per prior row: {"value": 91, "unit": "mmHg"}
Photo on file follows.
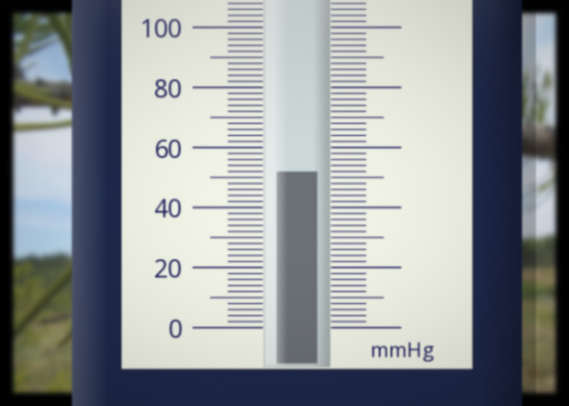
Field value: {"value": 52, "unit": "mmHg"}
